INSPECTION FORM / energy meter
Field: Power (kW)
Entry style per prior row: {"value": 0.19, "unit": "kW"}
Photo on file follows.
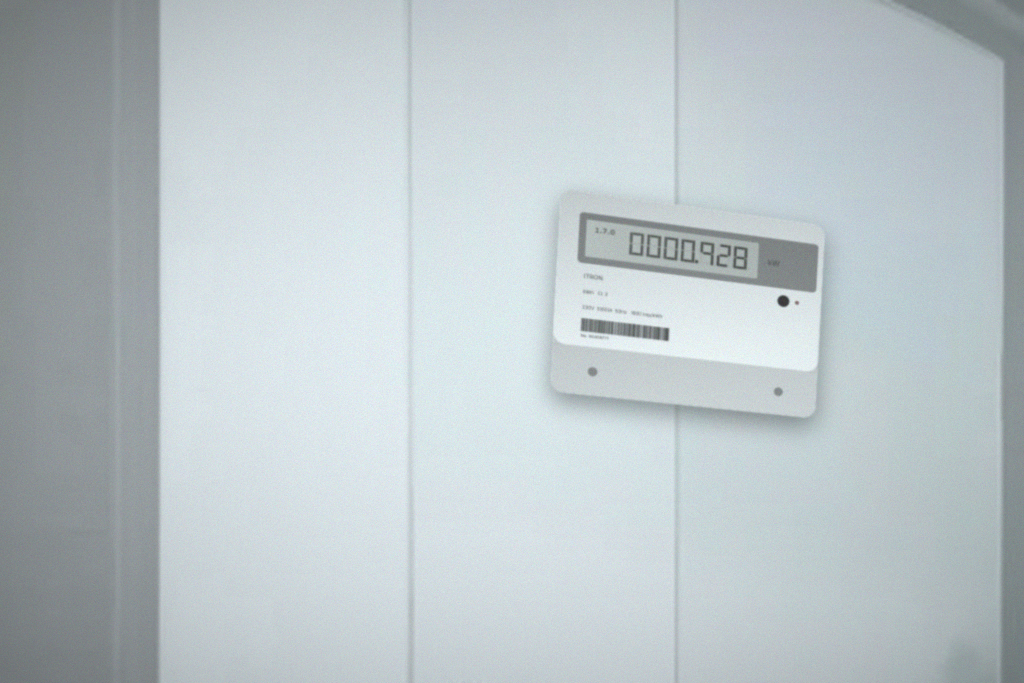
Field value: {"value": 0.928, "unit": "kW"}
